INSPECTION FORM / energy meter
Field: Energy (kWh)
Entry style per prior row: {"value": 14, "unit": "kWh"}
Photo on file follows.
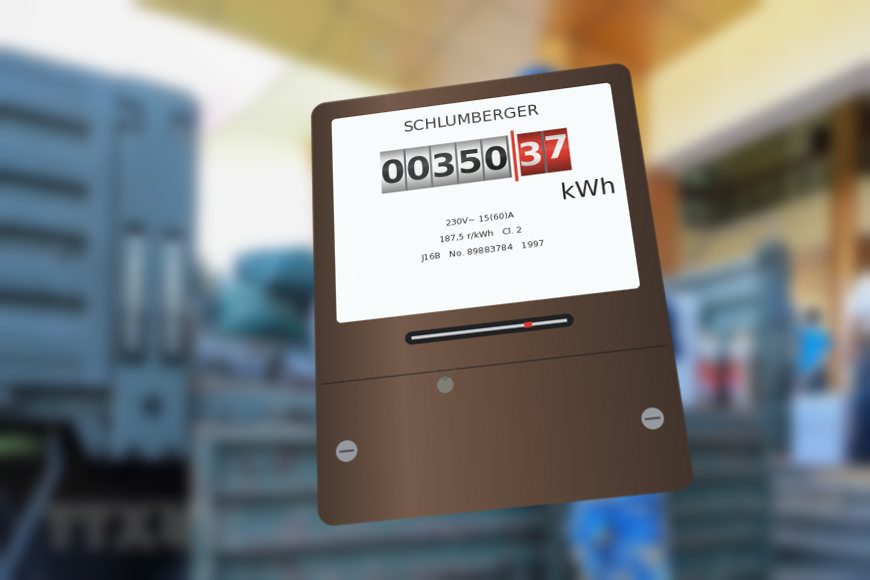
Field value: {"value": 350.37, "unit": "kWh"}
